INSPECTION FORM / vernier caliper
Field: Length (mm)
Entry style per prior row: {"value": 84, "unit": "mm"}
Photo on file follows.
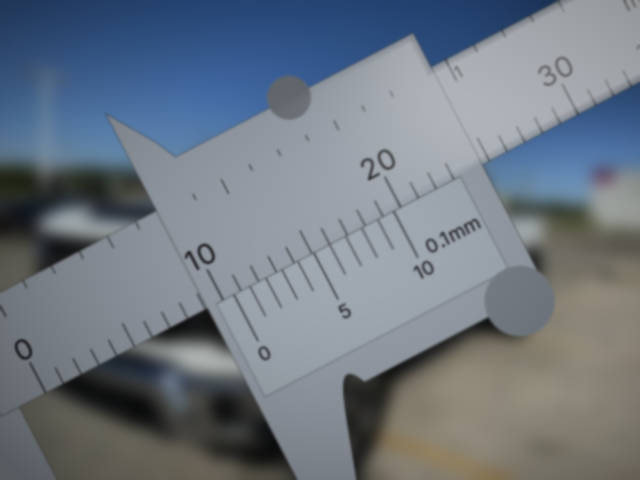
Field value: {"value": 10.6, "unit": "mm"}
